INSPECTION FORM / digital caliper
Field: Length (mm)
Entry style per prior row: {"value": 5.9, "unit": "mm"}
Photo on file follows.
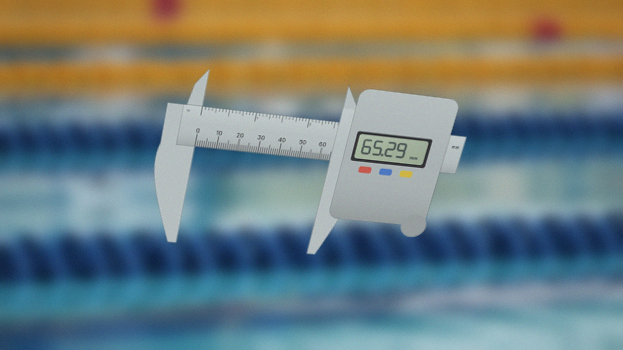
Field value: {"value": 65.29, "unit": "mm"}
